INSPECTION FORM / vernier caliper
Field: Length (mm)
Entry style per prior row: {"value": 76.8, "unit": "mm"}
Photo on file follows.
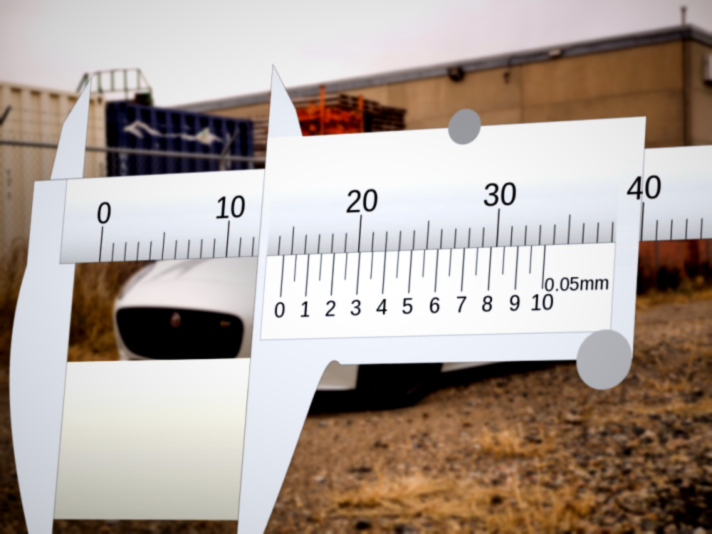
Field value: {"value": 14.4, "unit": "mm"}
